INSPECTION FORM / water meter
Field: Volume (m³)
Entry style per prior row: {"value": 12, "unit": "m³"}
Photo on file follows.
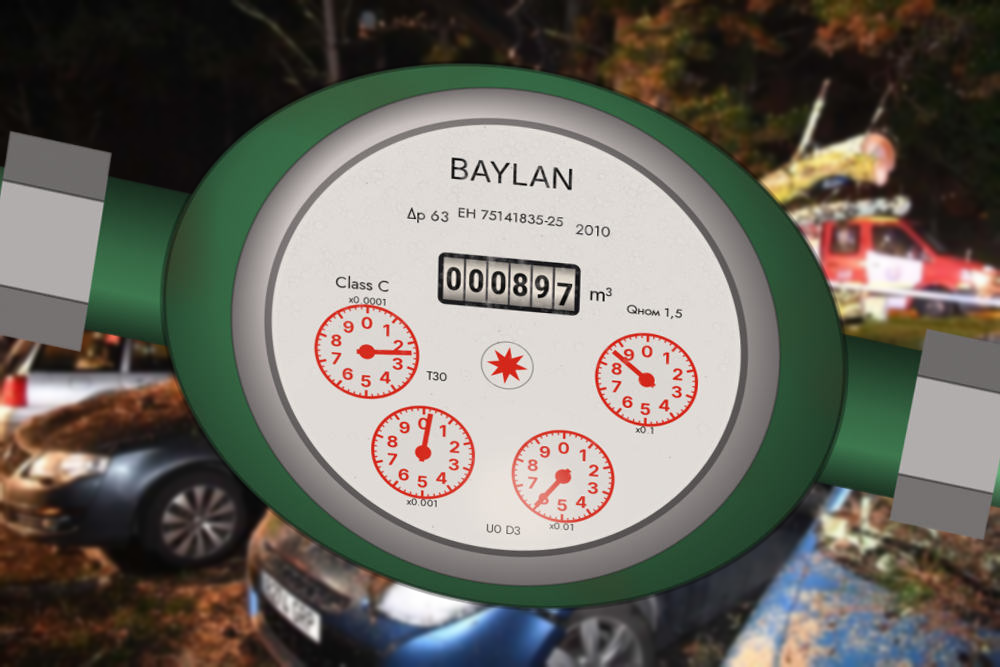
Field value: {"value": 896.8602, "unit": "m³"}
